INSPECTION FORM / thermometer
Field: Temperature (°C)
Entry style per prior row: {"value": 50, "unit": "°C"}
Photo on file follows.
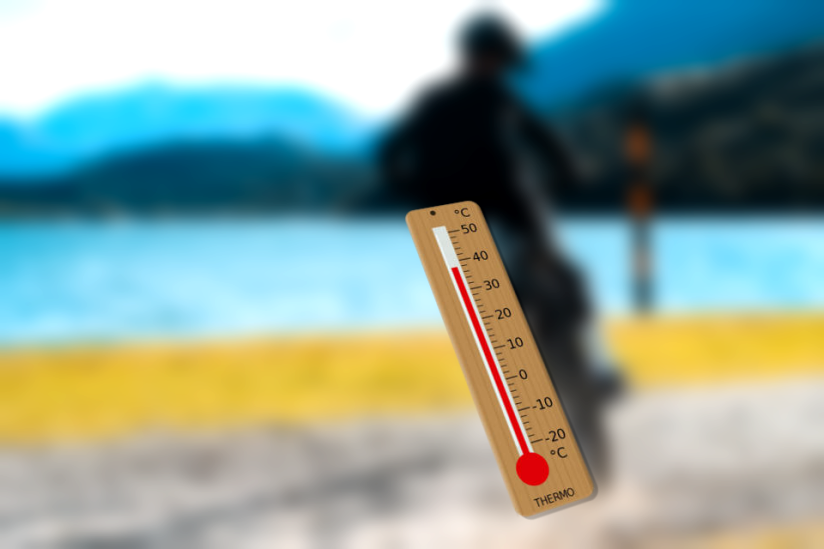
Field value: {"value": 38, "unit": "°C"}
